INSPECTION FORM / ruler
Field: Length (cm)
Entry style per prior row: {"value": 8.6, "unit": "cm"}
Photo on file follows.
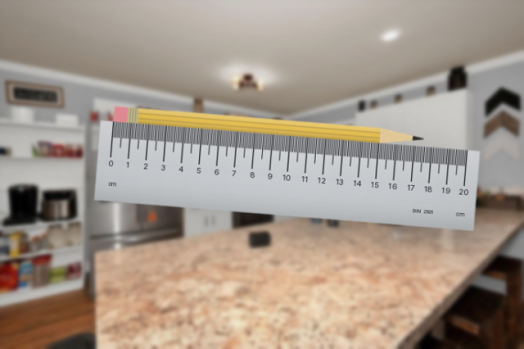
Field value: {"value": 17.5, "unit": "cm"}
